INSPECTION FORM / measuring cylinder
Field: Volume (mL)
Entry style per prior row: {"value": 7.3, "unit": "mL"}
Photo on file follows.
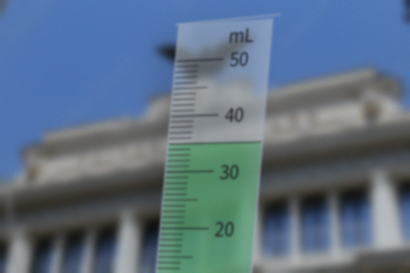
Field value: {"value": 35, "unit": "mL"}
